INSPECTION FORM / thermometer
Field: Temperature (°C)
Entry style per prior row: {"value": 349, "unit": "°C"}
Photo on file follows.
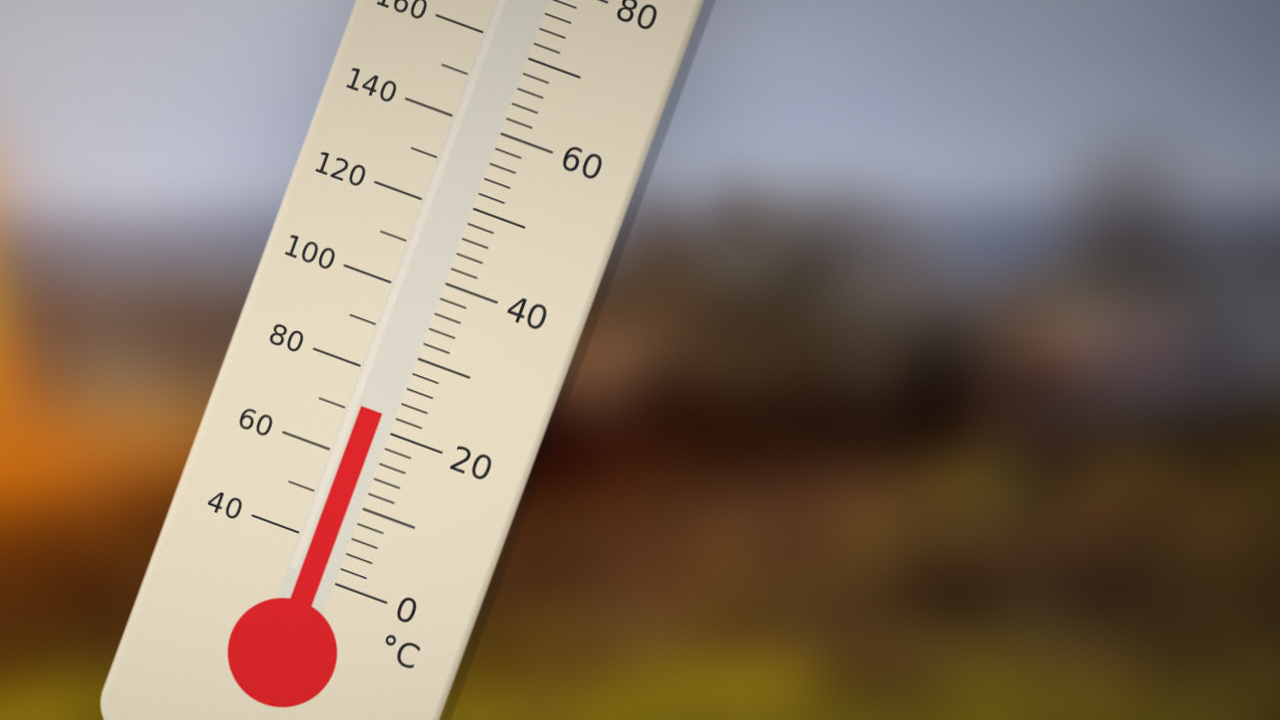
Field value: {"value": 22, "unit": "°C"}
